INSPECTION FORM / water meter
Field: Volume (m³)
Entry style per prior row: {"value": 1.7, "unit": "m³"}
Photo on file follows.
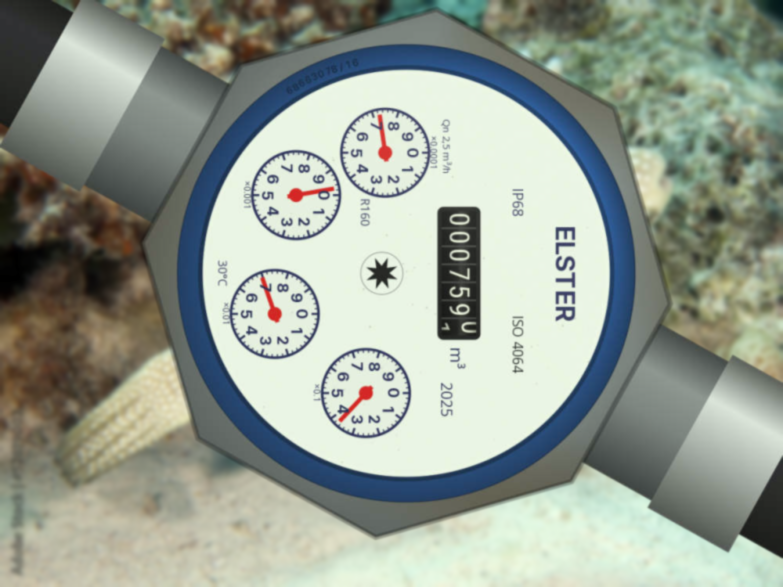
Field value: {"value": 7590.3697, "unit": "m³"}
